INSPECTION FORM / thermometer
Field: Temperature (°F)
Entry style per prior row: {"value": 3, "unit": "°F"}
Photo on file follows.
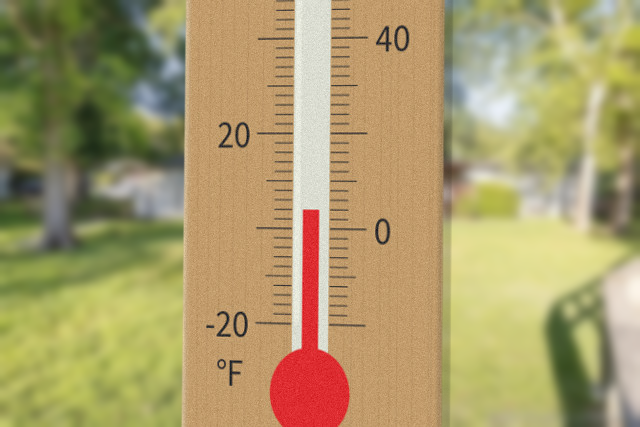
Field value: {"value": 4, "unit": "°F"}
